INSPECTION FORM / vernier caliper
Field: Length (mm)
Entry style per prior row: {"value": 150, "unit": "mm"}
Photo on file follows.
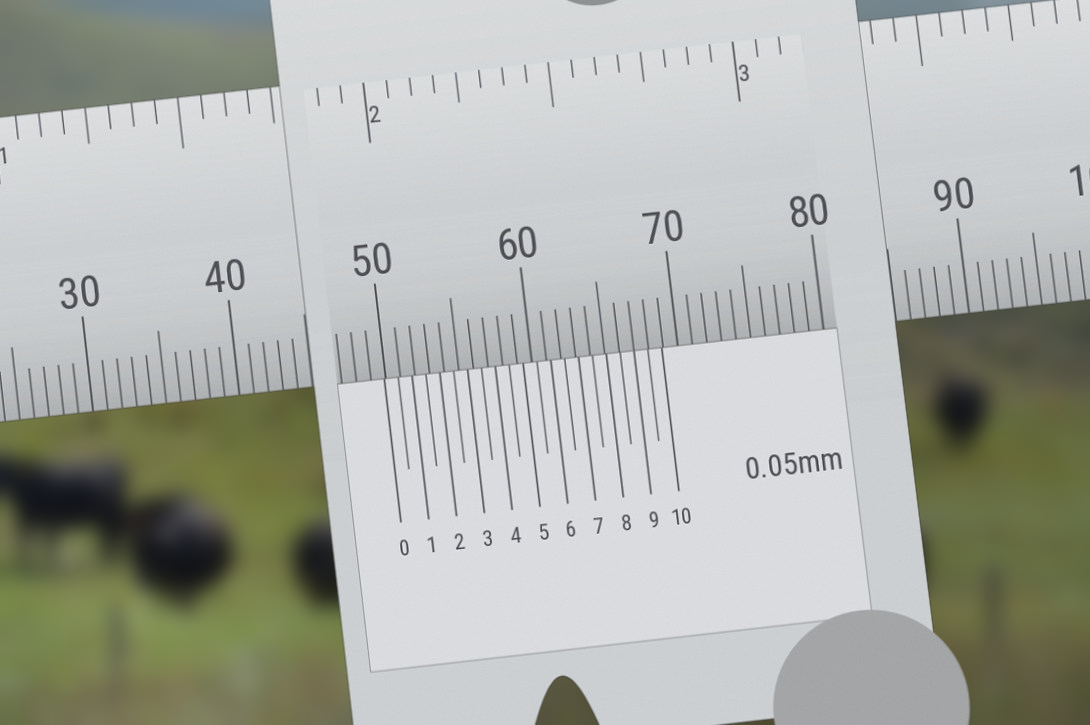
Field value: {"value": 49.9, "unit": "mm"}
